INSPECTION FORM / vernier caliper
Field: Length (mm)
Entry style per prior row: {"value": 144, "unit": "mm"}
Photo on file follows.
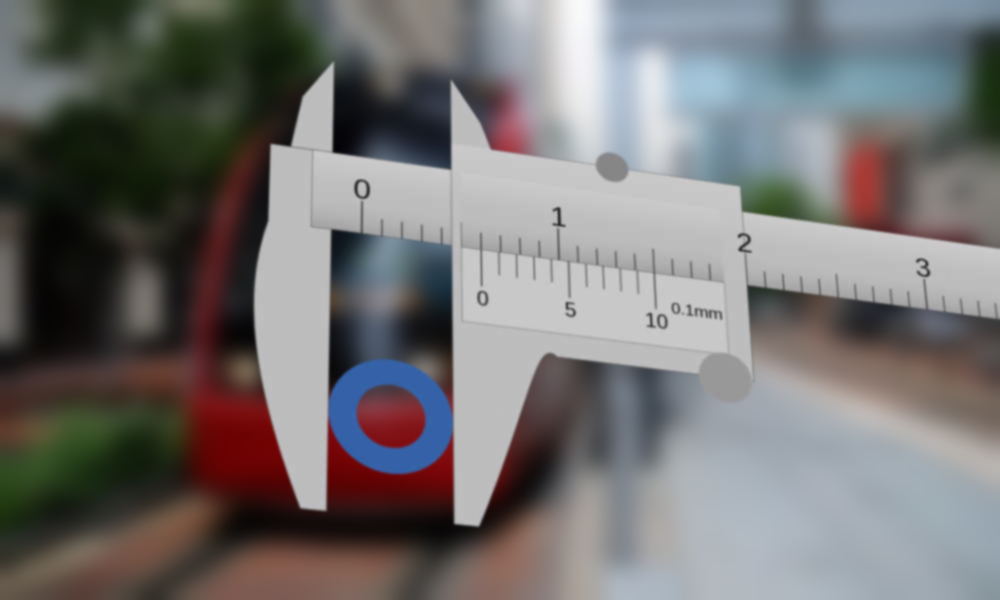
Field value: {"value": 6.0, "unit": "mm"}
